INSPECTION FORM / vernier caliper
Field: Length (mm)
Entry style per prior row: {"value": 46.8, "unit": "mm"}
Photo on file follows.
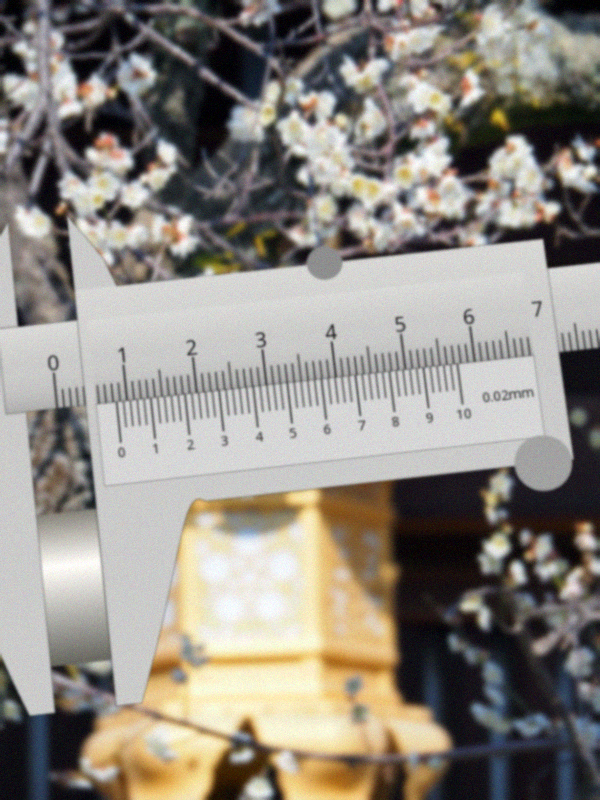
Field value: {"value": 8.5, "unit": "mm"}
